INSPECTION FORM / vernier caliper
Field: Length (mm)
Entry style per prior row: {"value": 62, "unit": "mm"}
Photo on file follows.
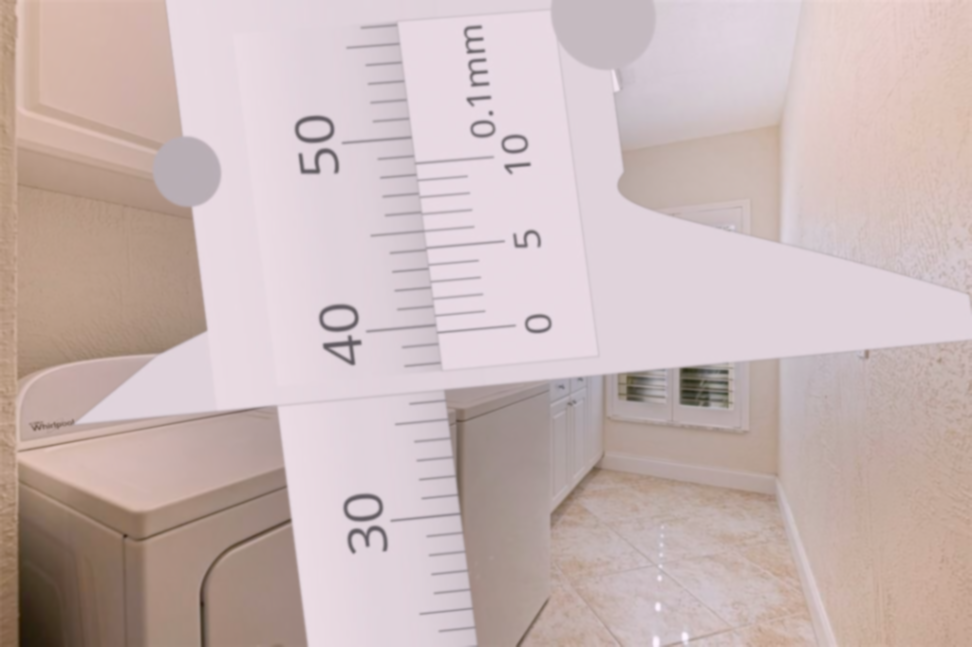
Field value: {"value": 39.6, "unit": "mm"}
